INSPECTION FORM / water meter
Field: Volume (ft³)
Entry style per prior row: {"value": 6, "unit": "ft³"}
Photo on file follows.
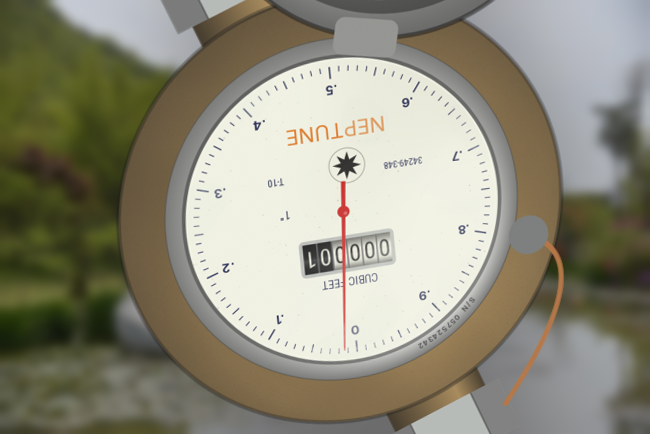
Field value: {"value": 1.01, "unit": "ft³"}
